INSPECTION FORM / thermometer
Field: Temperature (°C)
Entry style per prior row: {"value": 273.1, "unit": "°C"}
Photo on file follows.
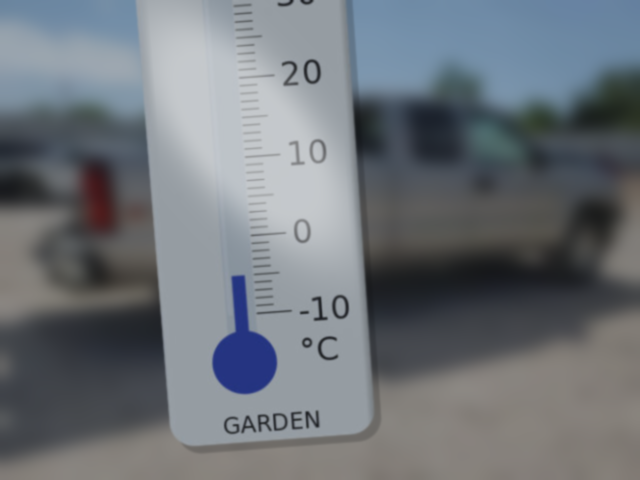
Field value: {"value": -5, "unit": "°C"}
